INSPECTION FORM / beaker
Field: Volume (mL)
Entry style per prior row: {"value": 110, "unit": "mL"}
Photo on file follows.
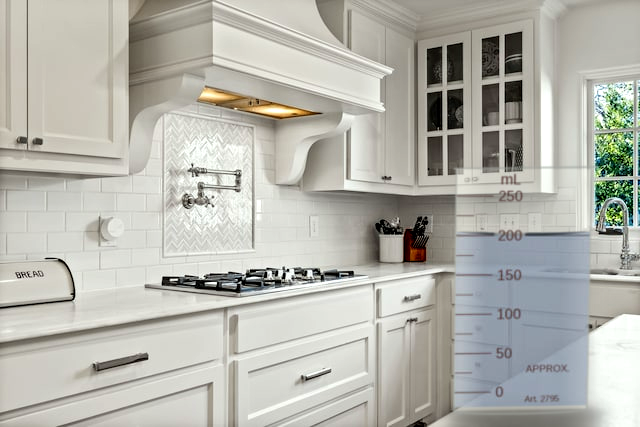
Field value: {"value": 200, "unit": "mL"}
